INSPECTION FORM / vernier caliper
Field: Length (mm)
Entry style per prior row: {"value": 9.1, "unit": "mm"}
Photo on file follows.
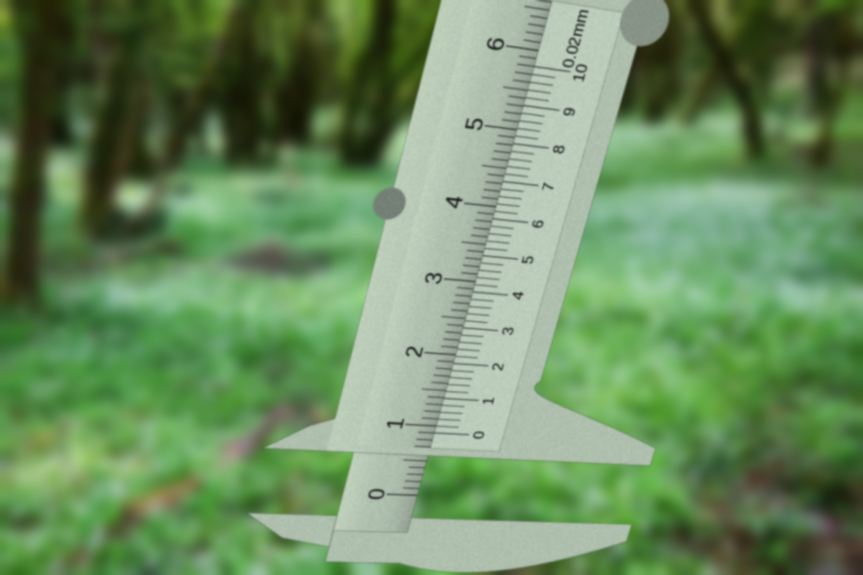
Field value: {"value": 9.0, "unit": "mm"}
